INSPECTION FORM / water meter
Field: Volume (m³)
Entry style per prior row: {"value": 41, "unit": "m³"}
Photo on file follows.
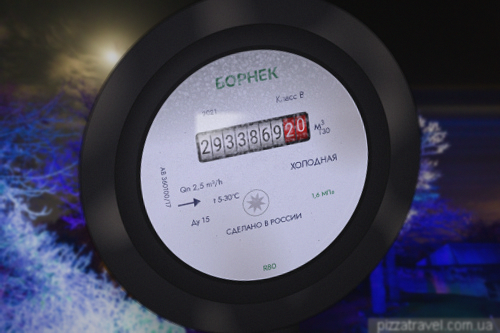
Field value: {"value": 2933869.20, "unit": "m³"}
